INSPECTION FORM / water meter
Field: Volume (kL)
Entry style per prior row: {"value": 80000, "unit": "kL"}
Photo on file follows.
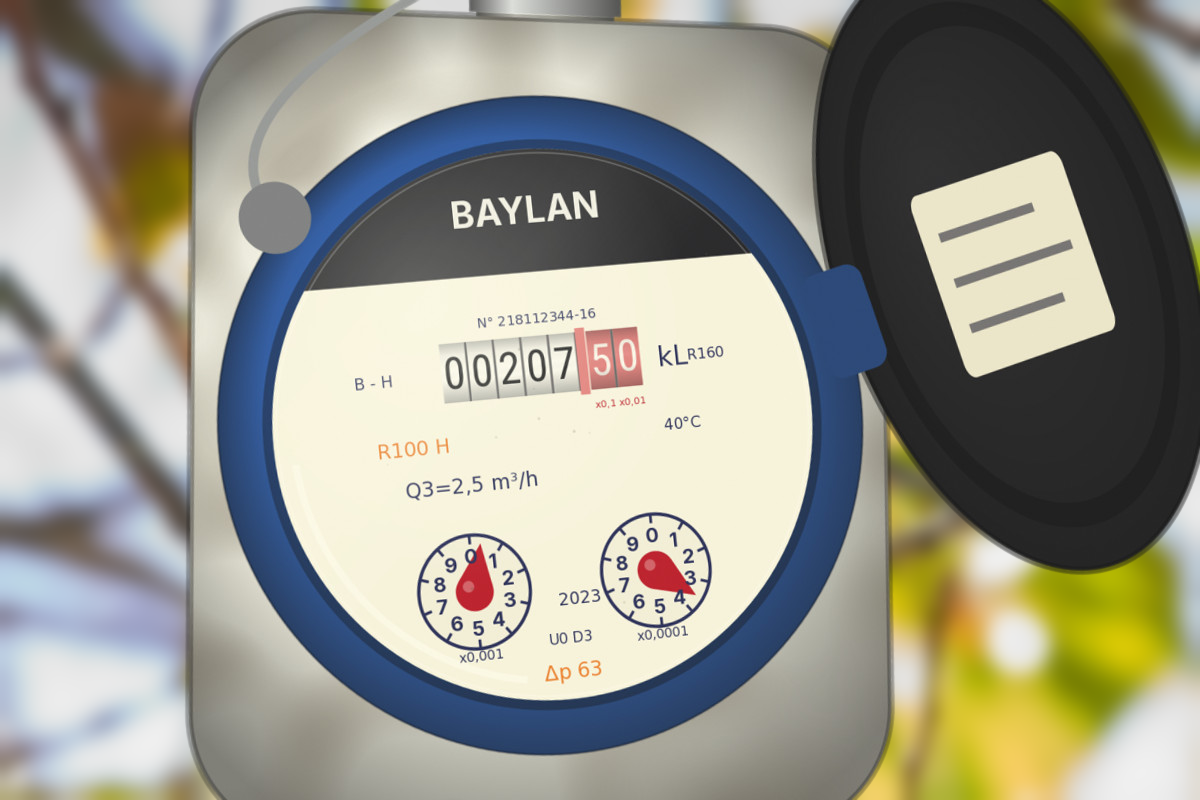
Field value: {"value": 207.5003, "unit": "kL"}
